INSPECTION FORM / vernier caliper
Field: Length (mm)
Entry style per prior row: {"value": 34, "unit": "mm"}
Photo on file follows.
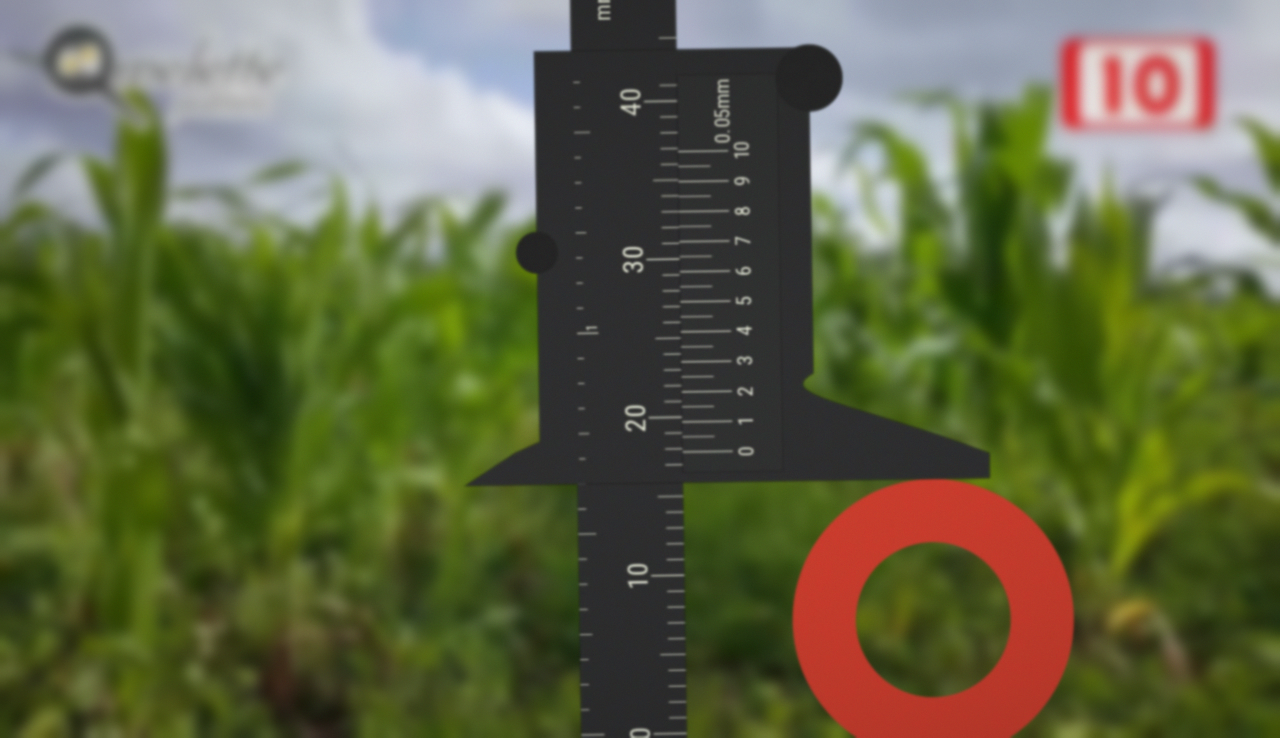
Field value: {"value": 17.8, "unit": "mm"}
